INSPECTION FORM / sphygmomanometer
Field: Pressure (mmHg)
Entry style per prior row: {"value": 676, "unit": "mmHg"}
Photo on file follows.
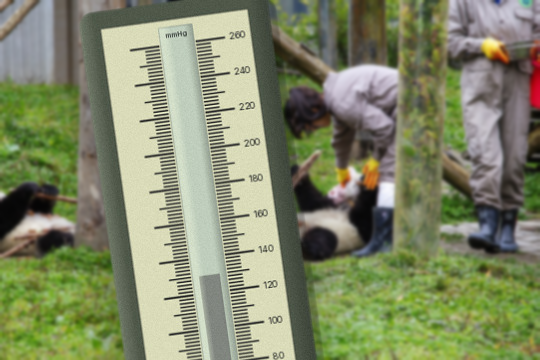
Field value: {"value": 130, "unit": "mmHg"}
